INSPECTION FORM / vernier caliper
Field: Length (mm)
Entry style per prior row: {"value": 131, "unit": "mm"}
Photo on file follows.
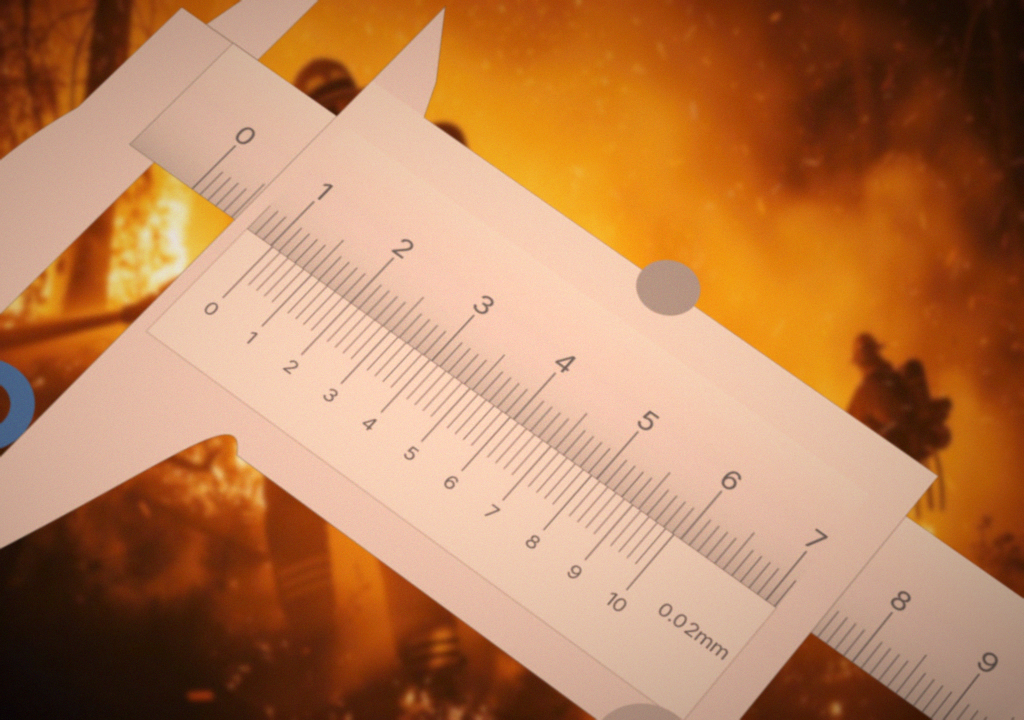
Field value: {"value": 10.2, "unit": "mm"}
